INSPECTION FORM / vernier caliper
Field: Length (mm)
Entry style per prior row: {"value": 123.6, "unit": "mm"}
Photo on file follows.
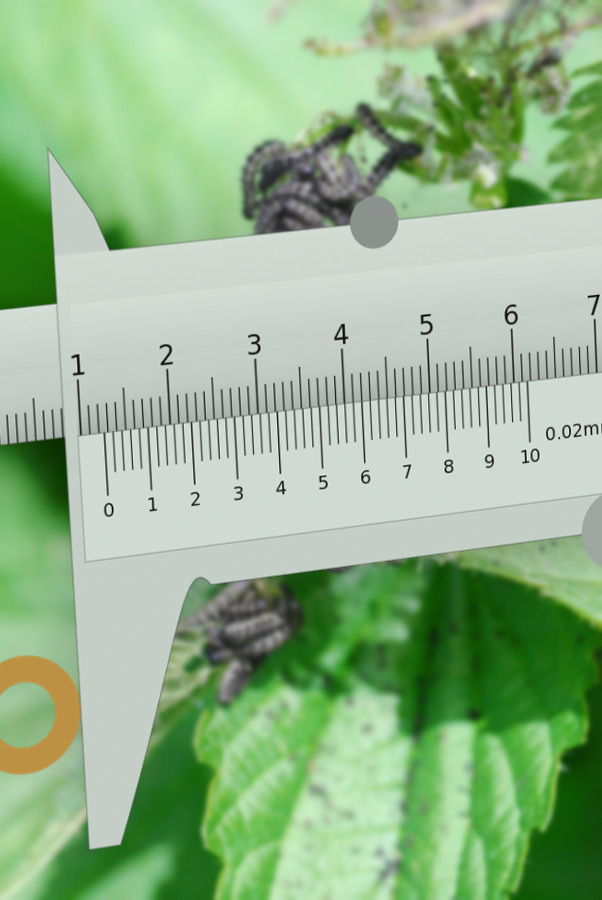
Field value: {"value": 12.6, "unit": "mm"}
